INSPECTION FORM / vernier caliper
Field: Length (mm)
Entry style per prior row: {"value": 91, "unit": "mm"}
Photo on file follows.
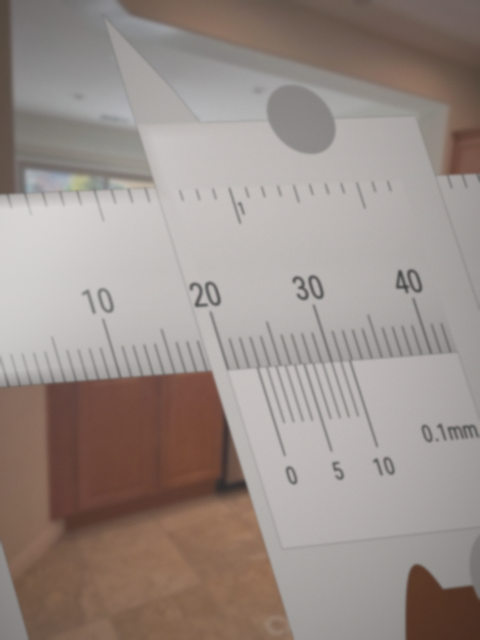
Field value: {"value": 22.8, "unit": "mm"}
